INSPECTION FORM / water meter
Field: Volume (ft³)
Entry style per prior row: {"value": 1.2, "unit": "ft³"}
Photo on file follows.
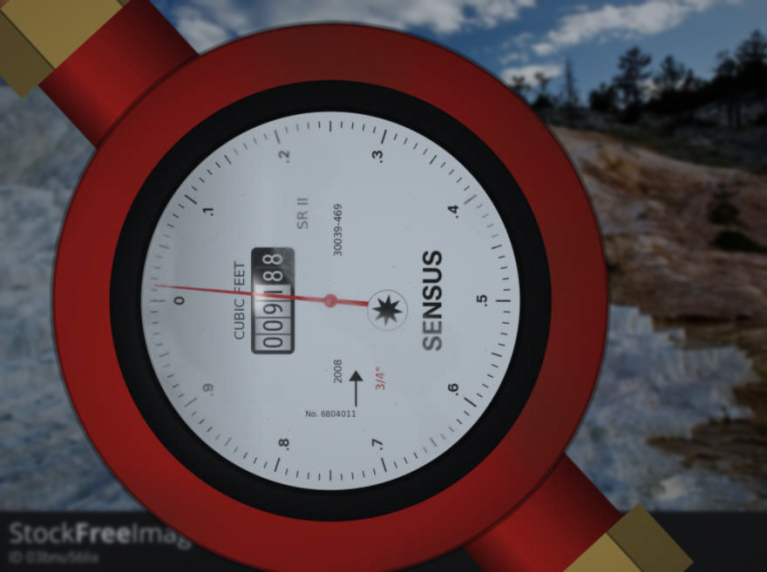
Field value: {"value": 9188.01, "unit": "ft³"}
